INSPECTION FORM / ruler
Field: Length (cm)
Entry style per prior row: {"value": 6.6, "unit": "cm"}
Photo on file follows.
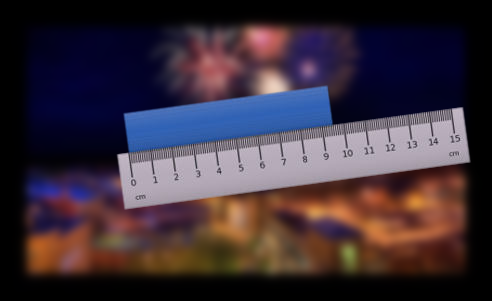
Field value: {"value": 9.5, "unit": "cm"}
